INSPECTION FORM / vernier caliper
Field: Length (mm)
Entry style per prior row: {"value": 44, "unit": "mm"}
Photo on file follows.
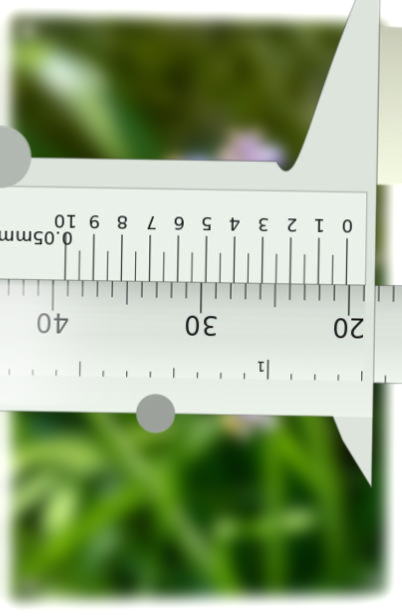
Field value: {"value": 20.2, "unit": "mm"}
